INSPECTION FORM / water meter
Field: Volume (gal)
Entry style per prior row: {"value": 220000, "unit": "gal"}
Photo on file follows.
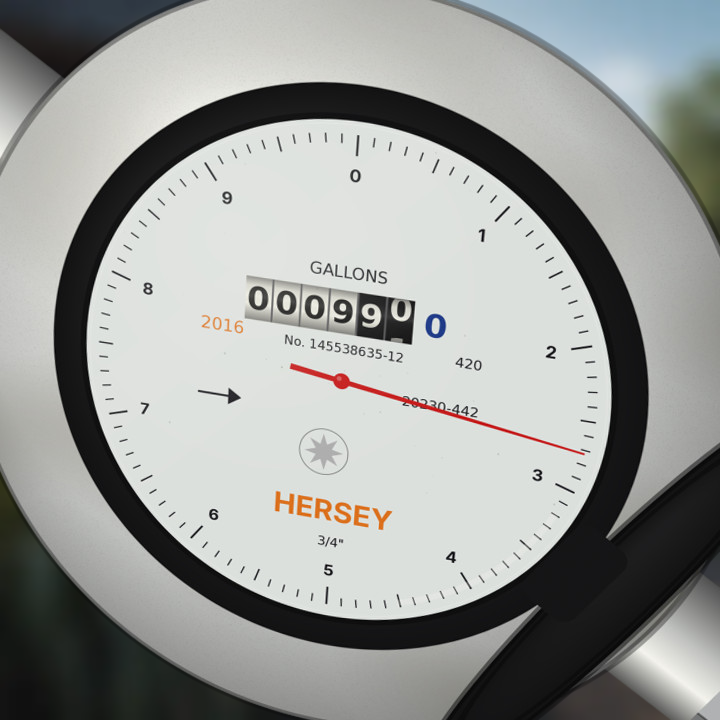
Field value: {"value": 9902.7, "unit": "gal"}
